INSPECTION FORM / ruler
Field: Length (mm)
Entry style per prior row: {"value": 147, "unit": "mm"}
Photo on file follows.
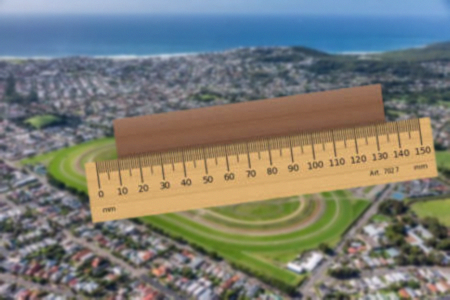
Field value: {"value": 125, "unit": "mm"}
